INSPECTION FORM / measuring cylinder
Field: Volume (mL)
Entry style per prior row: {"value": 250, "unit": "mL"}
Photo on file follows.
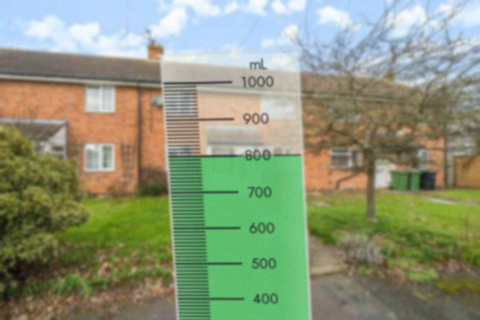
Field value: {"value": 800, "unit": "mL"}
